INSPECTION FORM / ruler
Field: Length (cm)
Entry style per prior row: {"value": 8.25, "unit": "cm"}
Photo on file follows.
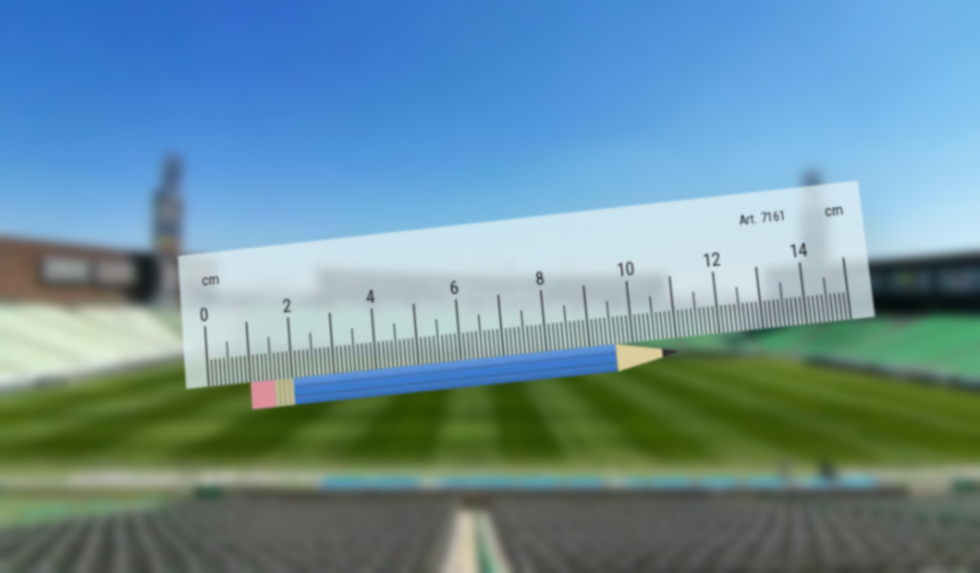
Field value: {"value": 10, "unit": "cm"}
